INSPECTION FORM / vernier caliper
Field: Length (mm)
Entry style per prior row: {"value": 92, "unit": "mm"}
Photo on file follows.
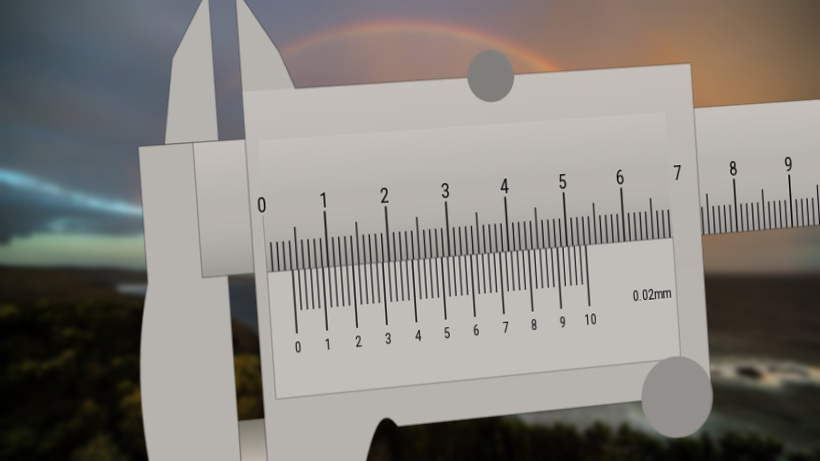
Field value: {"value": 4.2, "unit": "mm"}
